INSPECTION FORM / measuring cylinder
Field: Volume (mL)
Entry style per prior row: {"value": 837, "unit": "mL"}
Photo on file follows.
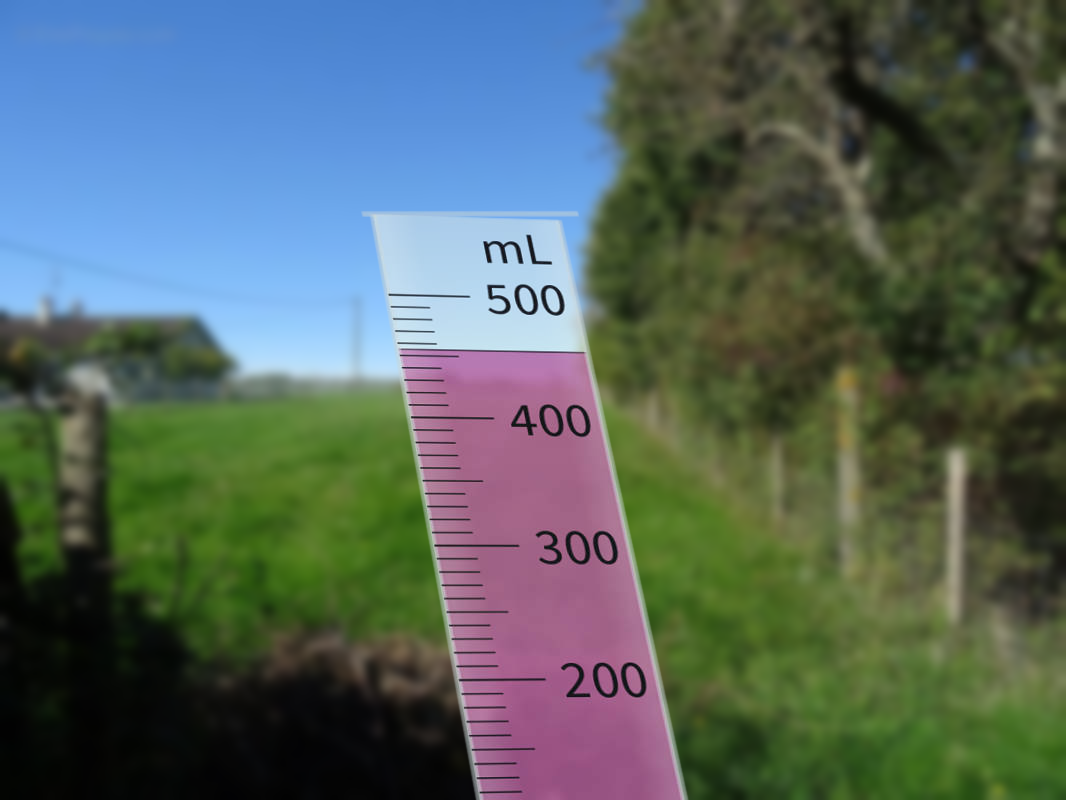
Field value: {"value": 455, "unit": "mL"}
